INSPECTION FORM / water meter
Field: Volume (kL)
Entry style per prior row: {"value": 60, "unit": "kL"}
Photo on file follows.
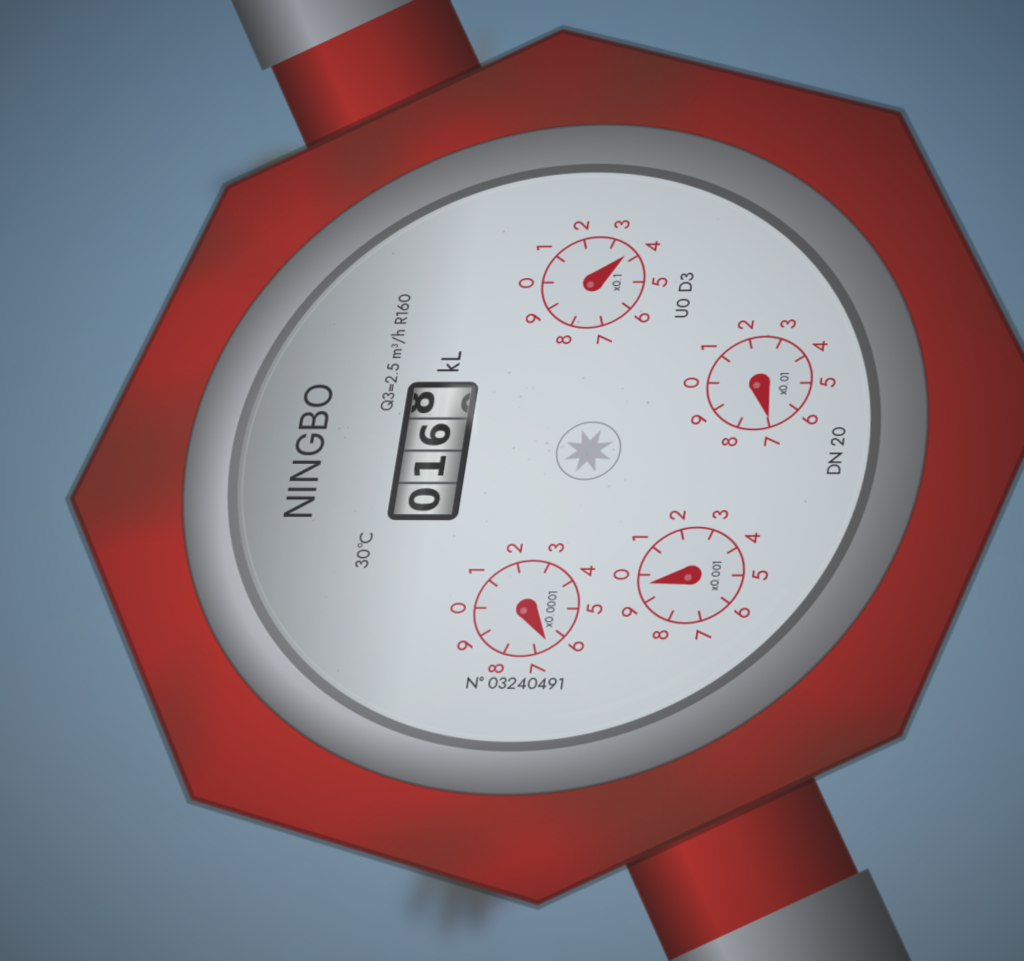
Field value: {"value": 168.3696, "unit": "kL"}
